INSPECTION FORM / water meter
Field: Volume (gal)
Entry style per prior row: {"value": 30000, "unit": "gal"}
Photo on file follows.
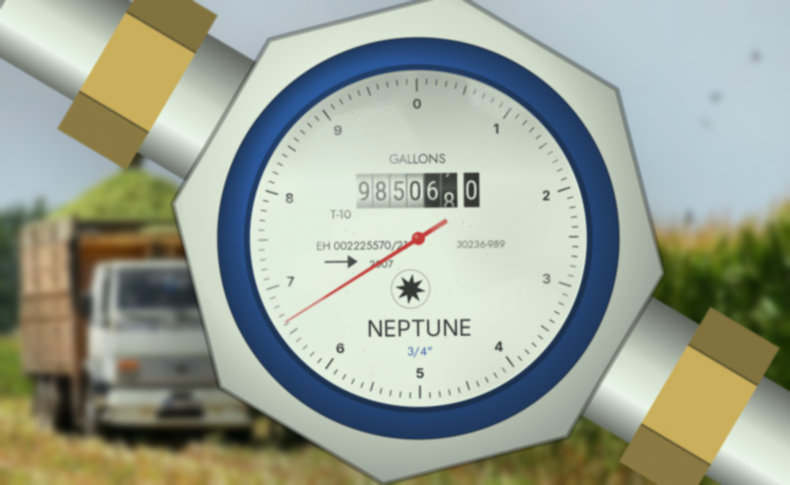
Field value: {"value": 9850676.6, "unit": "gal"}
